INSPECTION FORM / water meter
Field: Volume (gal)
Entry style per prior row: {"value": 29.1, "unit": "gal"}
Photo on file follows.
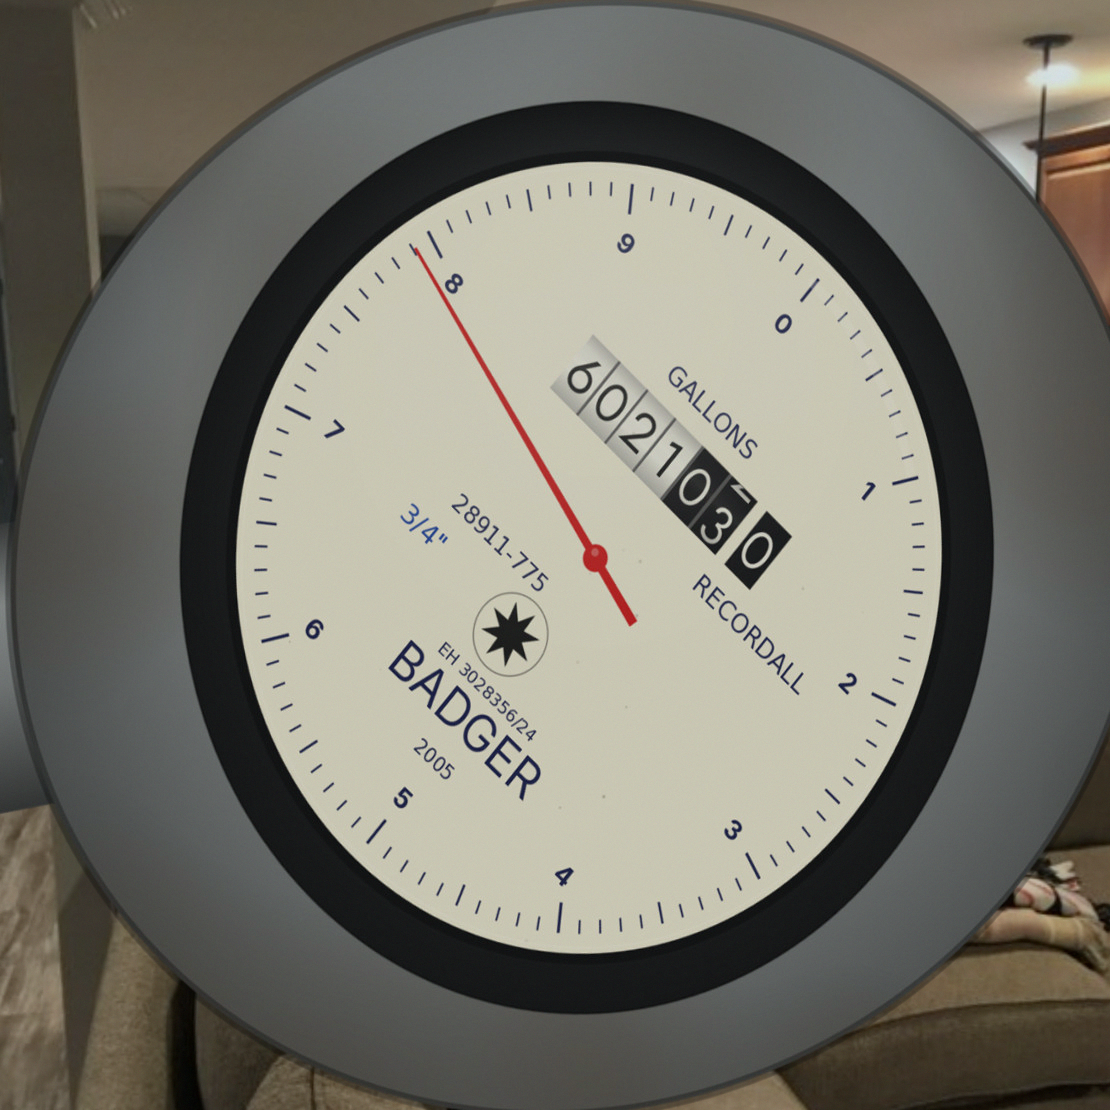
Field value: {"value": 6021027.9, "unit": "gal"}
